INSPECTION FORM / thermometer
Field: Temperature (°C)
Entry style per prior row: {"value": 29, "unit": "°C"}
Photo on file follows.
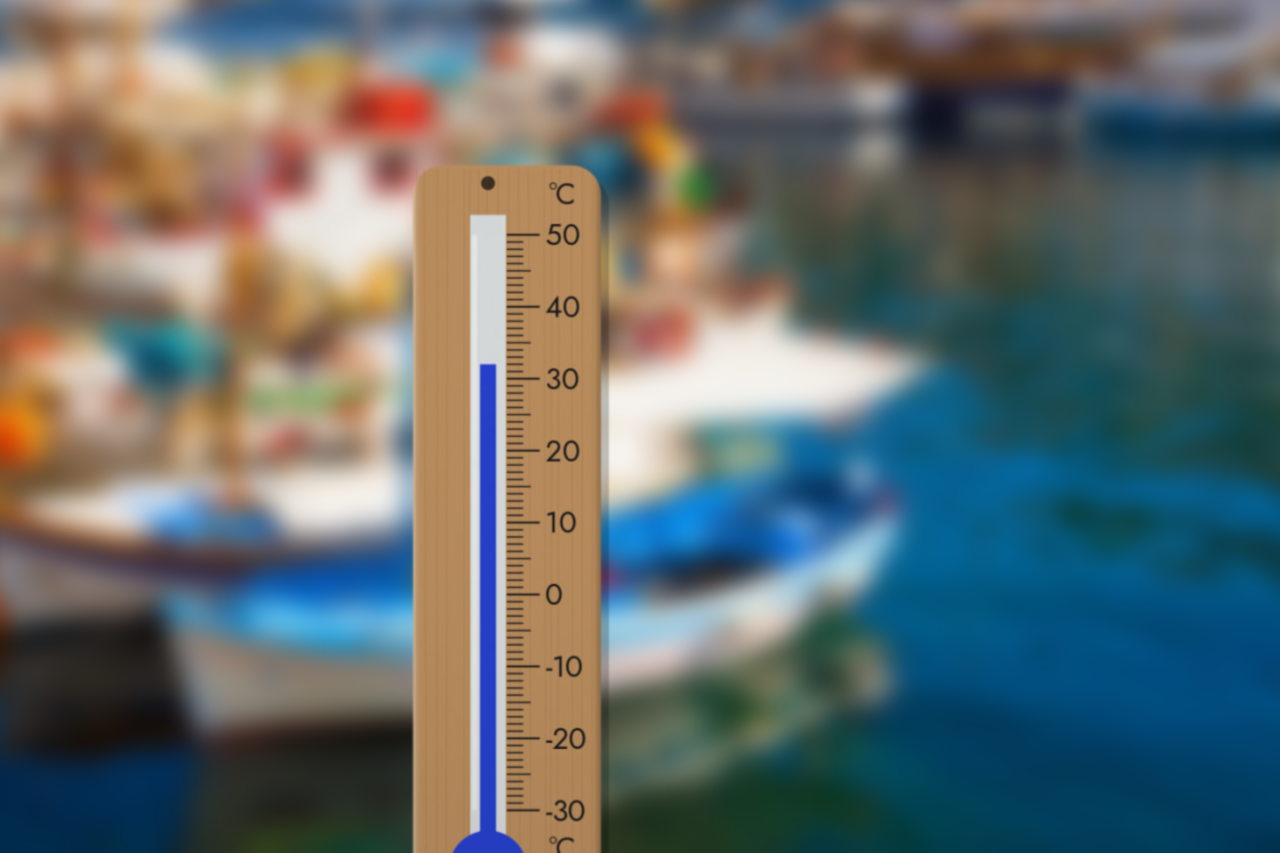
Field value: {"value": 32, "unit": "°C"}
